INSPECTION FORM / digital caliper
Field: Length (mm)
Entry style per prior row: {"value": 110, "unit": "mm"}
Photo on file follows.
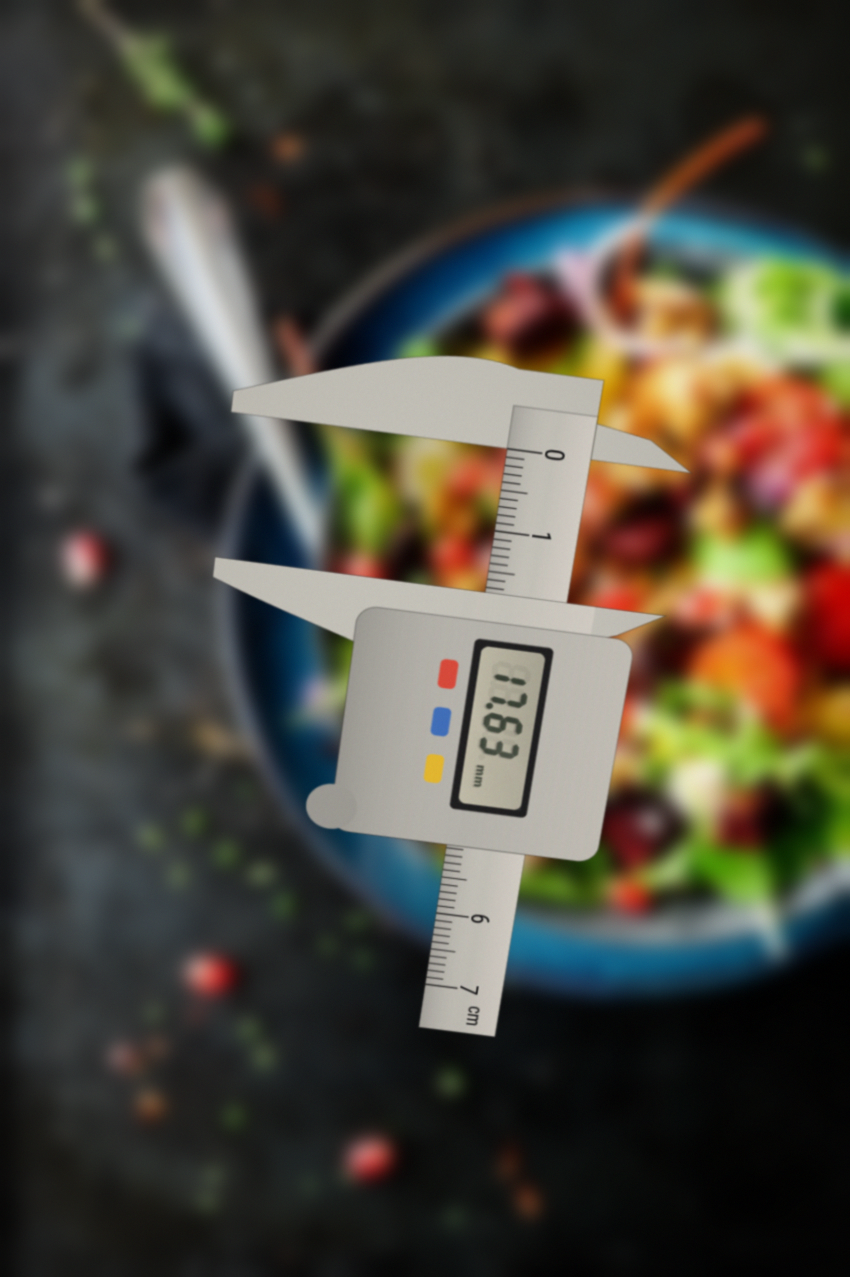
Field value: {"value": 17.63, "unit": "mm"}
